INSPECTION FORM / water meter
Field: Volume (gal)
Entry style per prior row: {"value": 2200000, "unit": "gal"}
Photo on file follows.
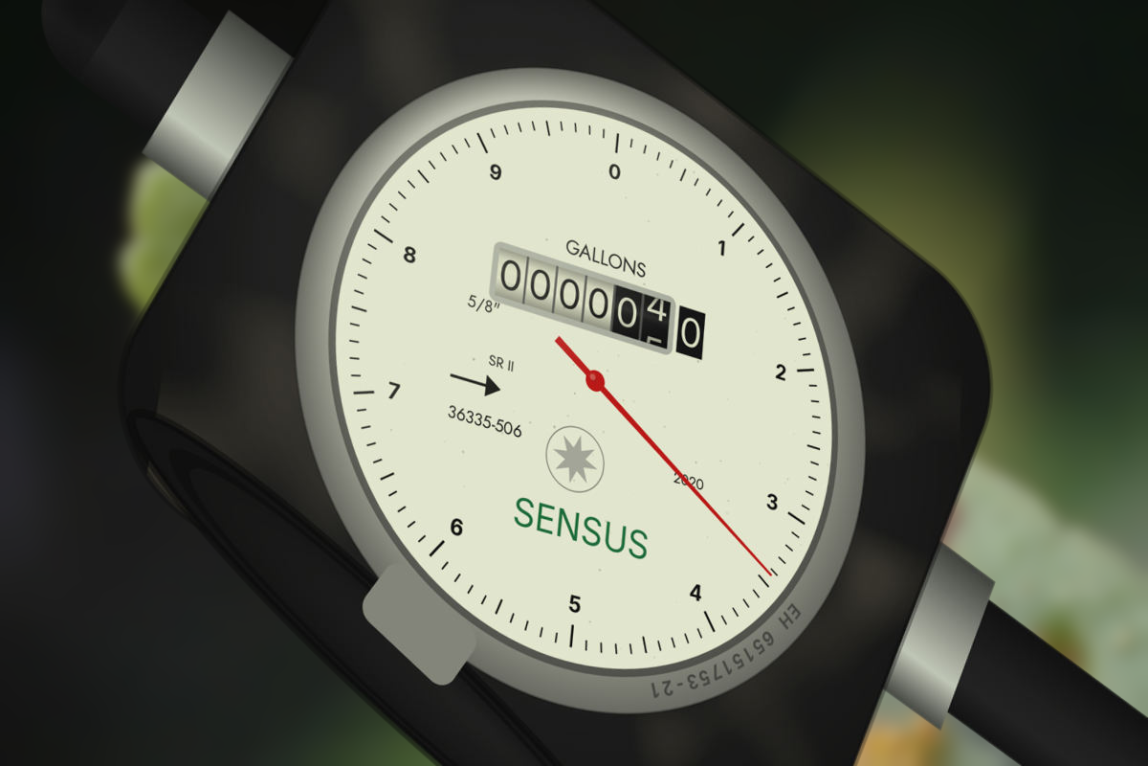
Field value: {"value": 43.4, "unit": "gal"}
